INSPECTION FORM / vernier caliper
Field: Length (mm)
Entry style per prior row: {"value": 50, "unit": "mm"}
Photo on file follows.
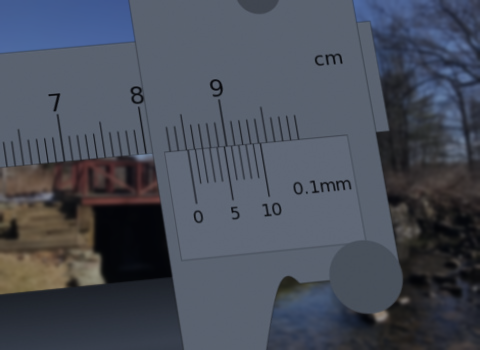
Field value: {"value": 85.2, "unit": "mm"}
